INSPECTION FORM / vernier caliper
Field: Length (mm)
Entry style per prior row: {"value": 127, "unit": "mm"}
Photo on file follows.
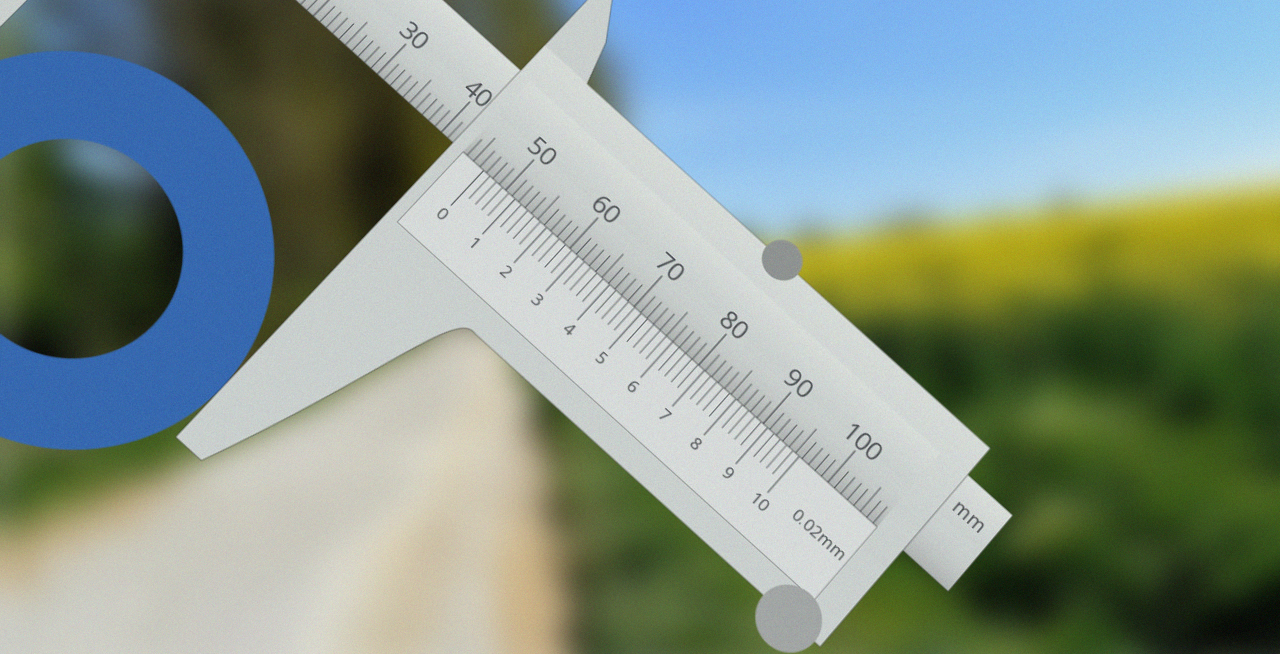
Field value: {"value": 46.6, "unit": "mm"}
